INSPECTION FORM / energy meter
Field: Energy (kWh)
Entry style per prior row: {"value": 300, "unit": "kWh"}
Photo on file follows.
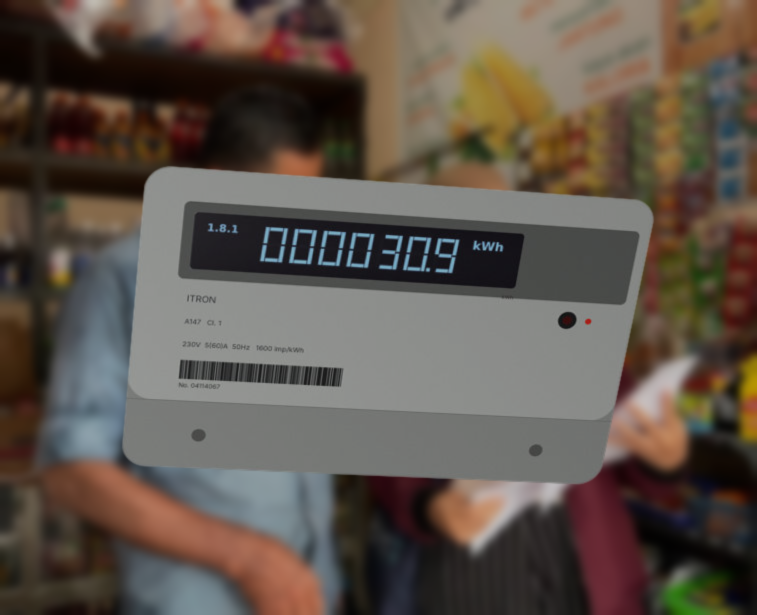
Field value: {"value": 30.9, "unit": "kWh"}
